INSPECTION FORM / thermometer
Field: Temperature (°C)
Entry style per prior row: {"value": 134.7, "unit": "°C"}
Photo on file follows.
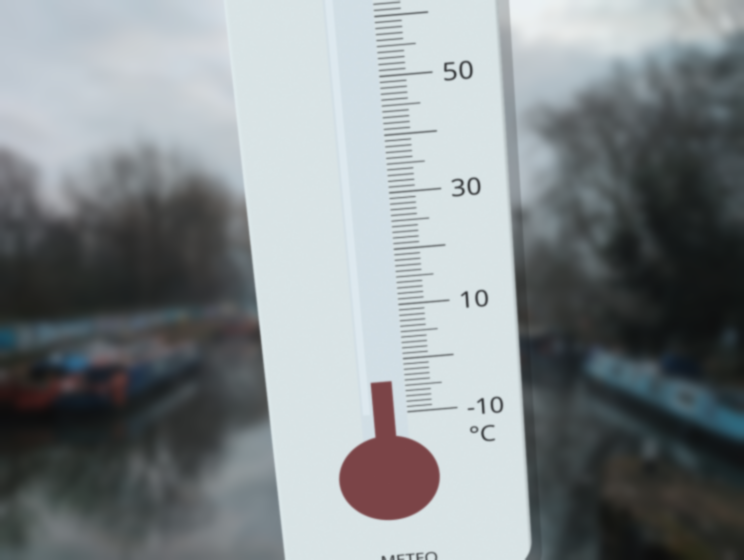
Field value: {"value": -4, "unit": "°C"}
